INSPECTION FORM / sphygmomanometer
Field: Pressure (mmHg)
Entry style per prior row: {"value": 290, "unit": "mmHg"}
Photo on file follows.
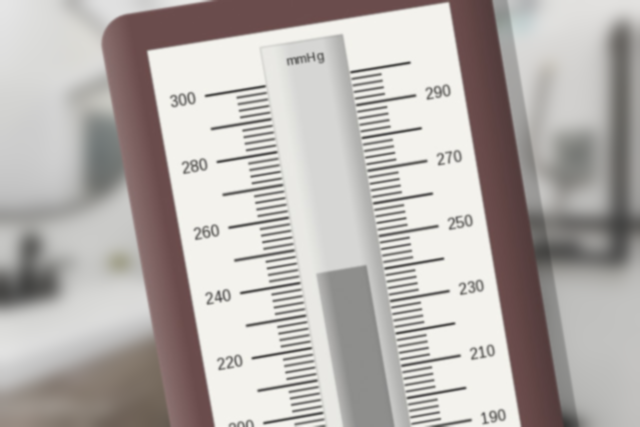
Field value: {"value": 242, "unit": "mmHg"}
